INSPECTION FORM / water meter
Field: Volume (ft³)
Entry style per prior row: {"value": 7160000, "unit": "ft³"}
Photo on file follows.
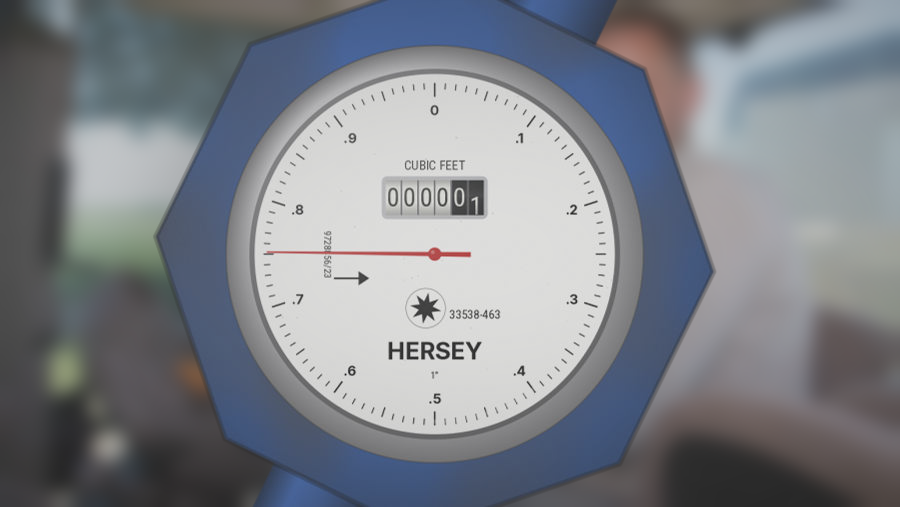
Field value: {"value": 0.75, "unit": "ft³"}
